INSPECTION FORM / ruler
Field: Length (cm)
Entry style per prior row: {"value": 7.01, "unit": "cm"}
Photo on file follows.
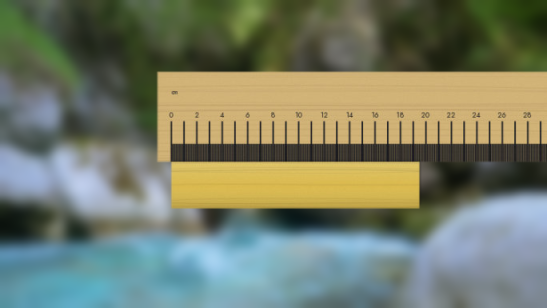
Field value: {"value": 19.5, "unit": "cm"}
